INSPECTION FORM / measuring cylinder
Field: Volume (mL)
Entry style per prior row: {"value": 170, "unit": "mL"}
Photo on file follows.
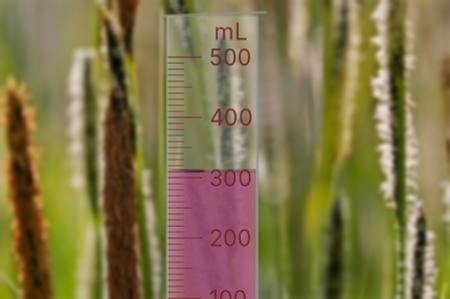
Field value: {"value": 310, "unit": "mL"}
